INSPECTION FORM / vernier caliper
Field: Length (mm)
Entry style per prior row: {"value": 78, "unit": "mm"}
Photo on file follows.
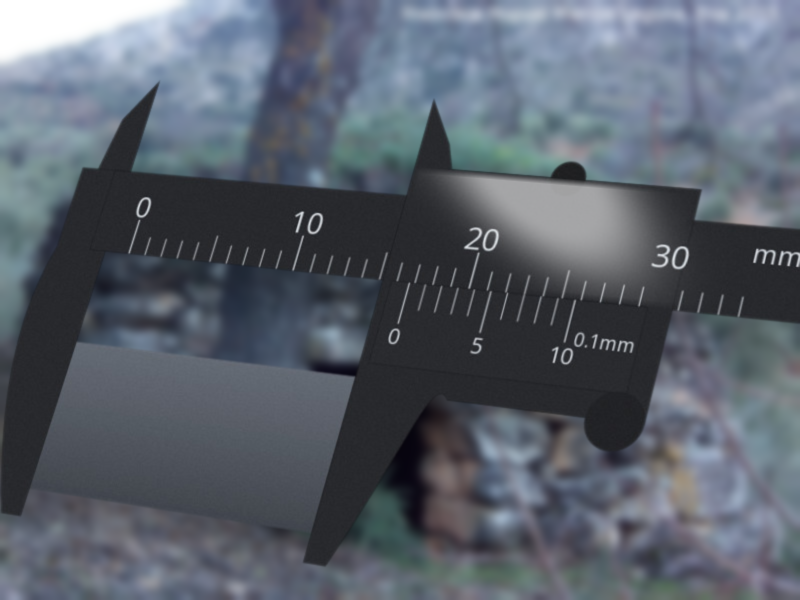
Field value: {"value": 16.7, "unit": "mm"}
